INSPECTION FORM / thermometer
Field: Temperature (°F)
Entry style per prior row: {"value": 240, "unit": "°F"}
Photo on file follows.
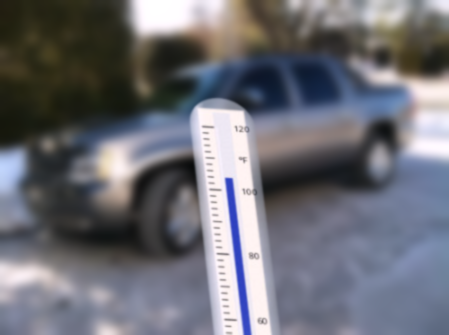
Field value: {"value": 104, "unit": "°F"}
